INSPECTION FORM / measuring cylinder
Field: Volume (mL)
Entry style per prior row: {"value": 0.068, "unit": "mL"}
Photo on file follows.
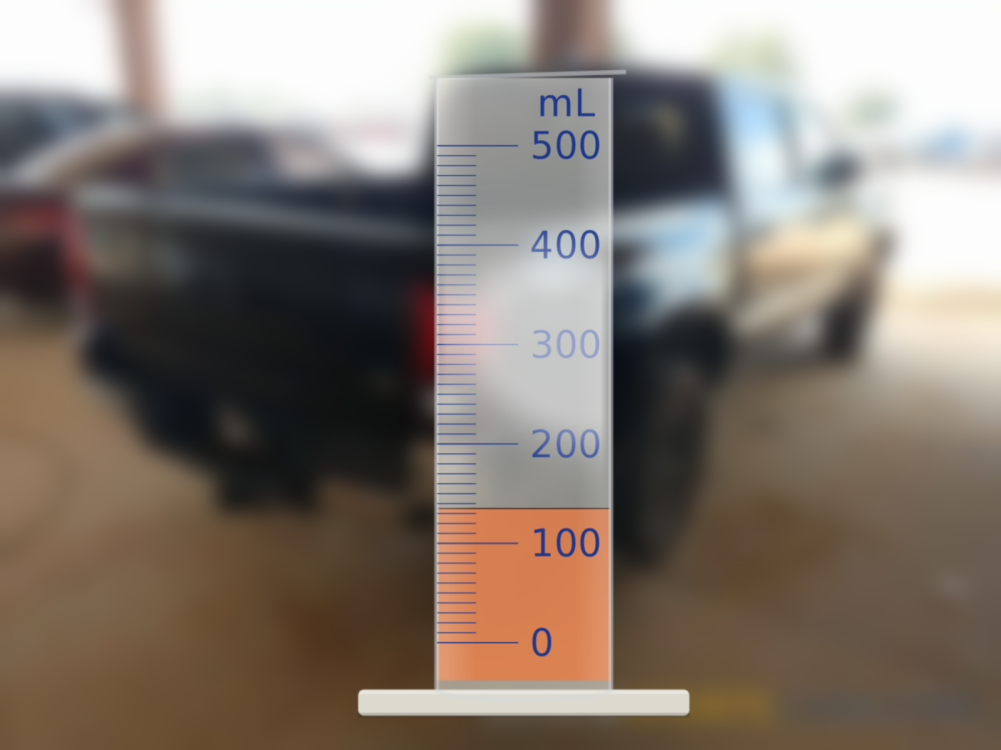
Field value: {"value": 135, "unit": "mL"}
